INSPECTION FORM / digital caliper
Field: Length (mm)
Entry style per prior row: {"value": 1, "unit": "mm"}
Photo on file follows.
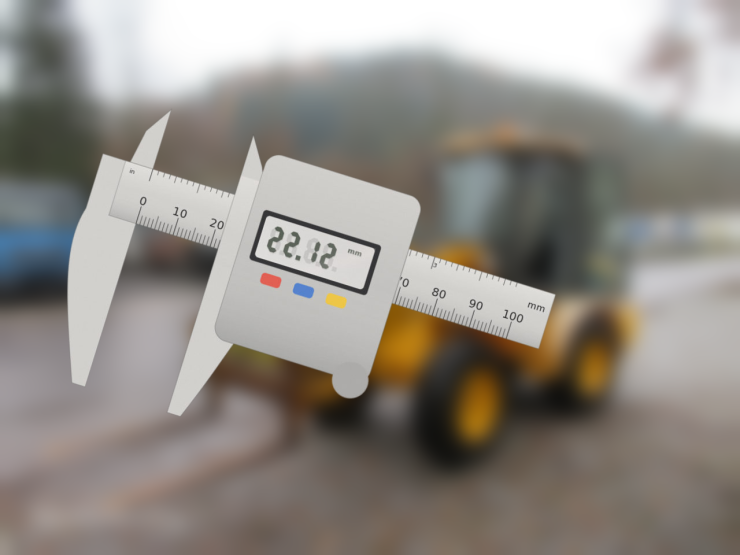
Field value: {"value": 22.12, "unit": "mm"}
